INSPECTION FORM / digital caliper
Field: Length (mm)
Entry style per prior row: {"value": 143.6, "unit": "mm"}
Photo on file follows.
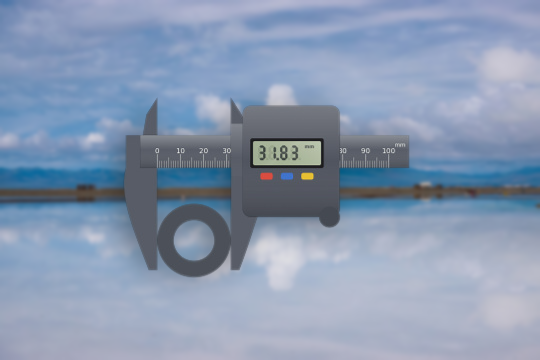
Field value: {"value": 31.83, "unit": "mm"}
